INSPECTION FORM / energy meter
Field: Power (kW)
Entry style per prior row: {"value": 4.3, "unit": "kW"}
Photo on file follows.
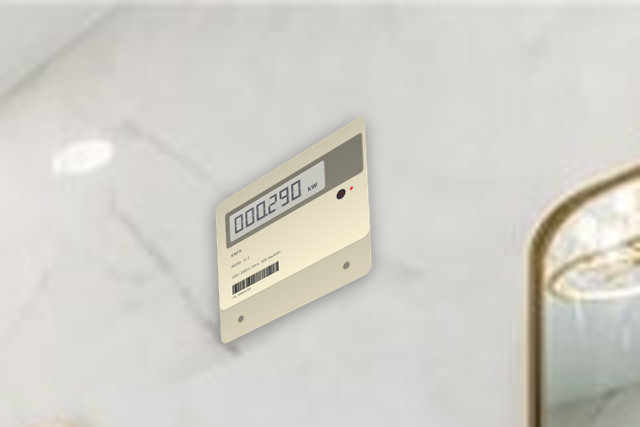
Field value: {"value": 0.290, "unit": "kW"}
